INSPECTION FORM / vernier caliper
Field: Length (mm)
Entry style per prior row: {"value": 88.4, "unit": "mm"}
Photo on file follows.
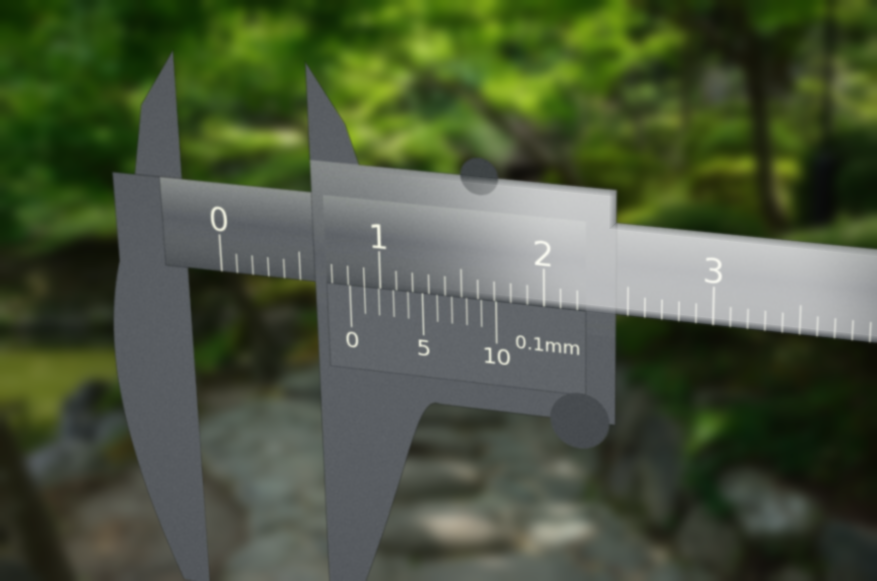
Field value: {"value": 8.1, "unit": "mm"}
